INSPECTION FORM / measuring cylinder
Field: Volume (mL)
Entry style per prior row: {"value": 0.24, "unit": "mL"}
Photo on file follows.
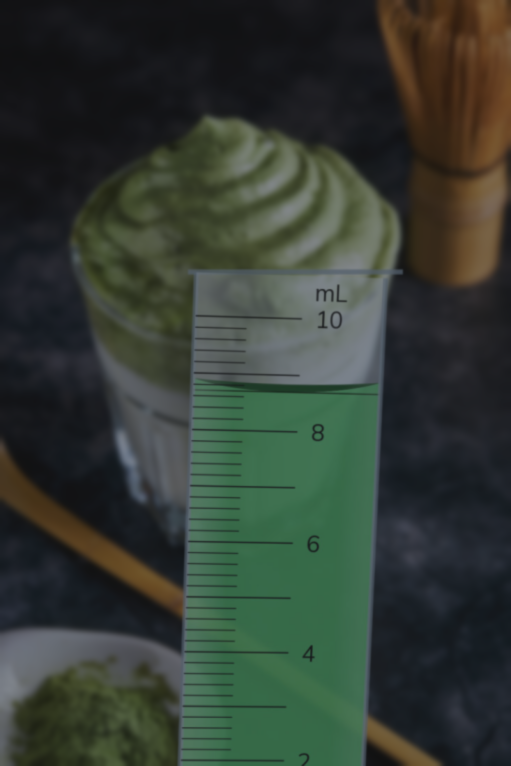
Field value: {"value": 8.7, "unit": "mL"}
